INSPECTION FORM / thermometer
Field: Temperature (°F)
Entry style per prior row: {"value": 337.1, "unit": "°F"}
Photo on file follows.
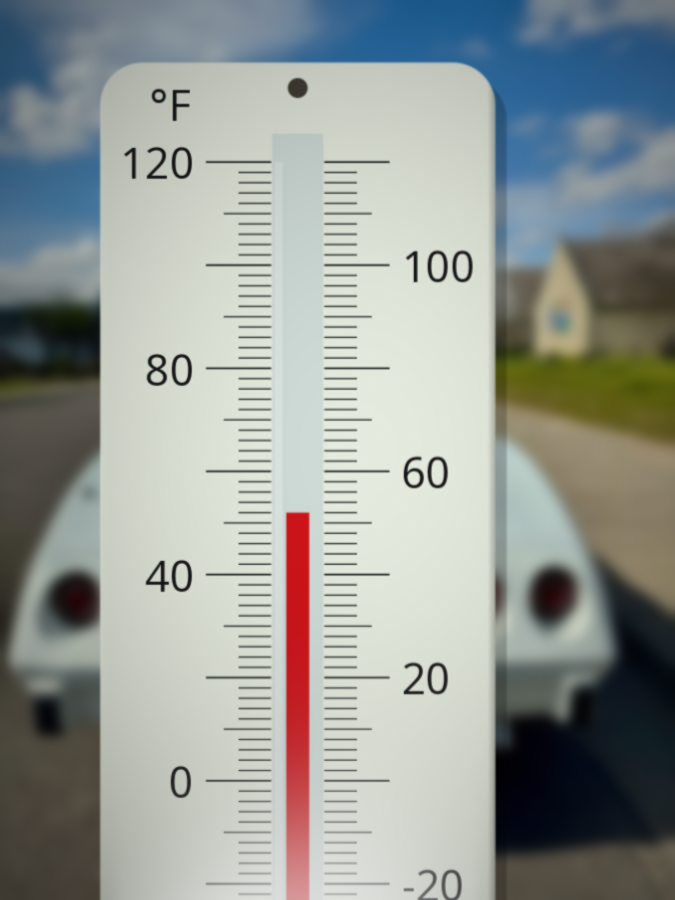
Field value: {"value": 52, "unit": "°F"}
